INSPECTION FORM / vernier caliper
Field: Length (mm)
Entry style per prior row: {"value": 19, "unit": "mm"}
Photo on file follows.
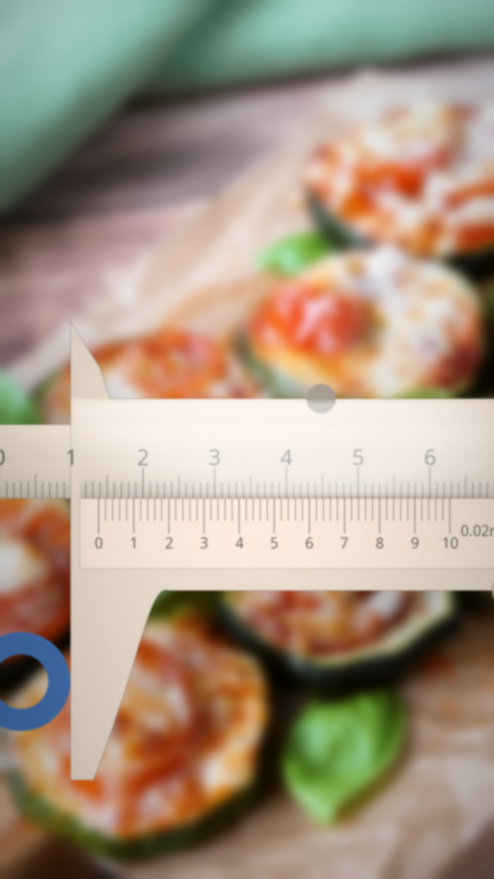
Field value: {"value": 13.8, "unit": "mm"}
